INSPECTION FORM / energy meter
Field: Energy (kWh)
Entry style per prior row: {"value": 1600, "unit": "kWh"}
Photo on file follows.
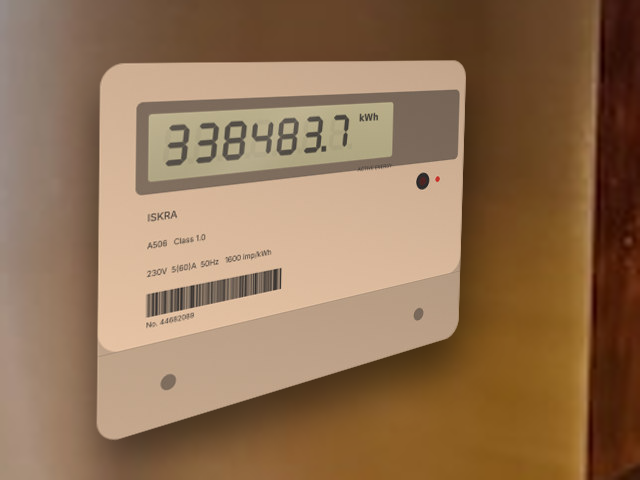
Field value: {"value": 338483.7, "unit": "kWh"}
